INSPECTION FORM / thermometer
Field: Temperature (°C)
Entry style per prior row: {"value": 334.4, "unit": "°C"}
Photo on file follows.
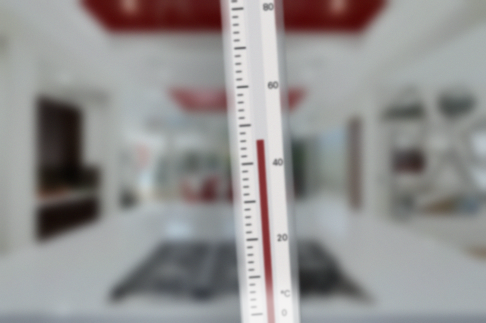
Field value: {"value": 46, "unit": "°C"}
